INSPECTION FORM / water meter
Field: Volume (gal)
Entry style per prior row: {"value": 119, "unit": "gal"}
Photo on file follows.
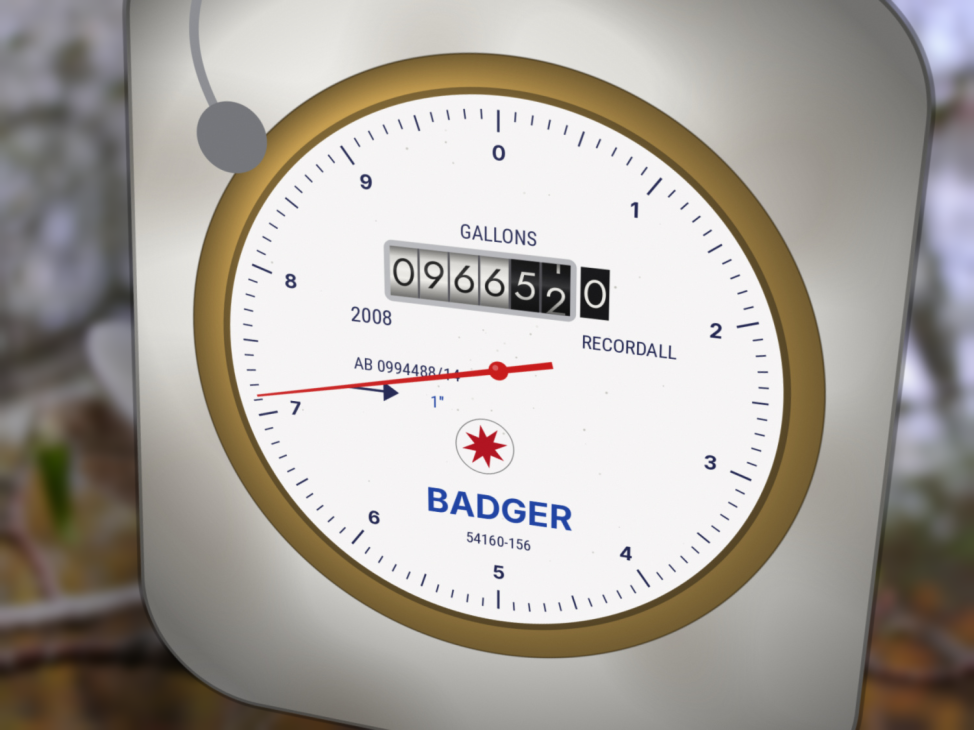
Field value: {"value": 966517.1, "unit": "gal"}
